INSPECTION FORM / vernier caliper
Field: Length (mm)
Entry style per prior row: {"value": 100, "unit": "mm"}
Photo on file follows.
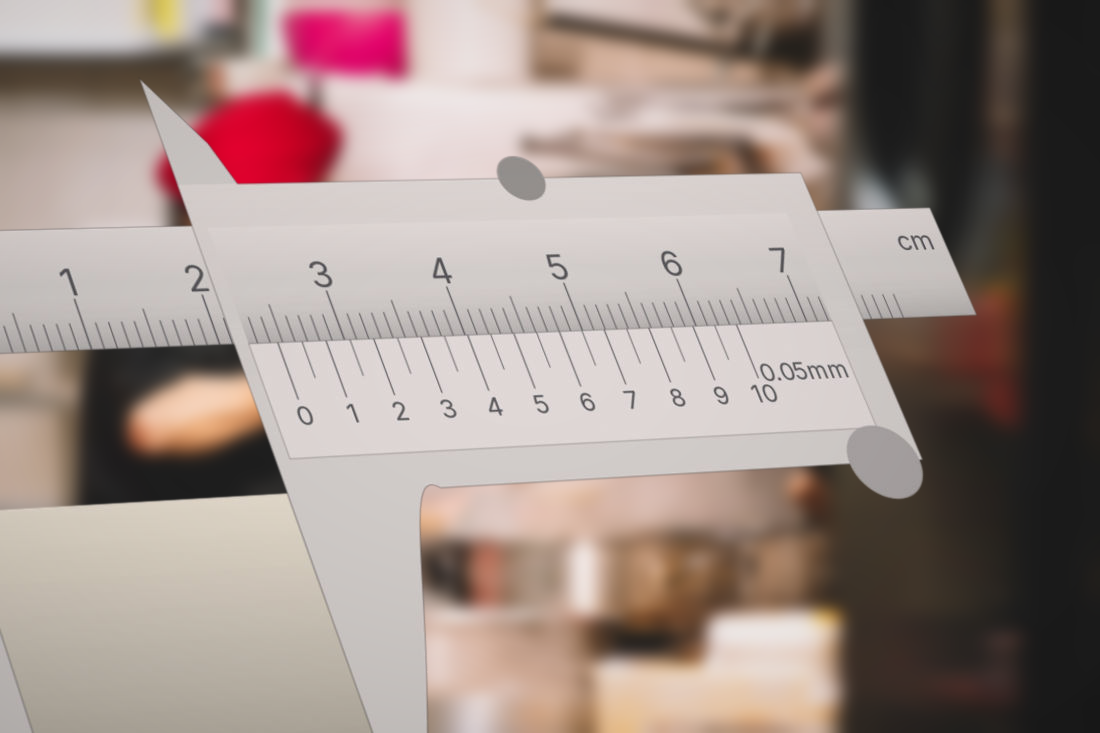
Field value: {"value": 24.6, "unit": "mm"}
